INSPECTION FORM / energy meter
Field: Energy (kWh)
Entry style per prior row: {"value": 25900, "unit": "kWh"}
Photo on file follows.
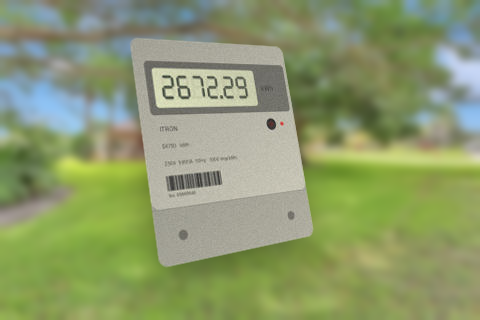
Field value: {"value": 2672.29, "unit": "kWh"}
